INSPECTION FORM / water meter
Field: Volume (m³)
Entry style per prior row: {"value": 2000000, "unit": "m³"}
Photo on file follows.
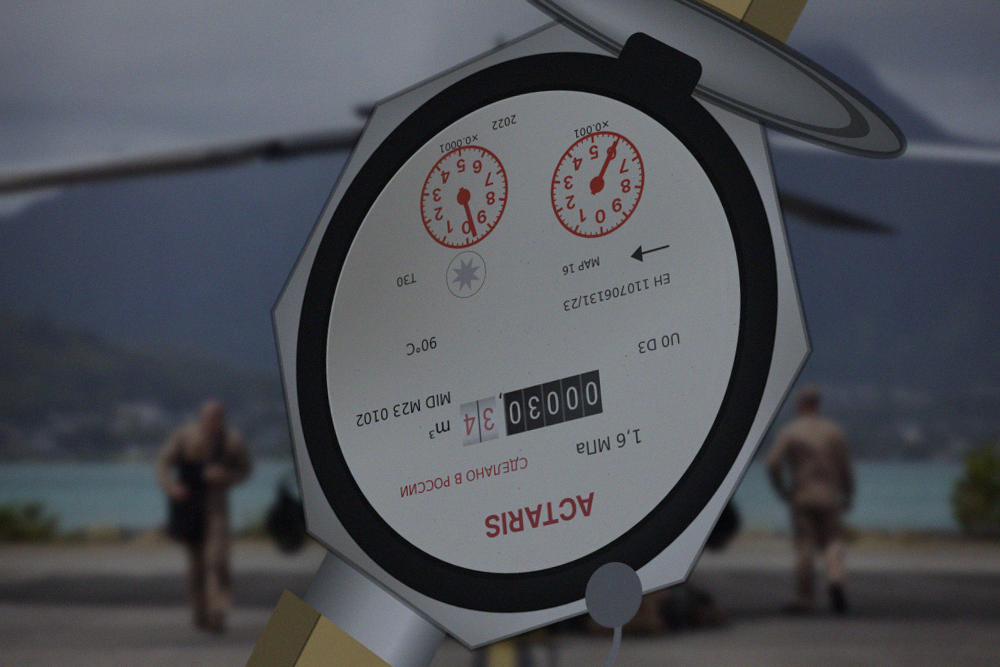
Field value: {"value": 30.3459, "unit": "m³"}
